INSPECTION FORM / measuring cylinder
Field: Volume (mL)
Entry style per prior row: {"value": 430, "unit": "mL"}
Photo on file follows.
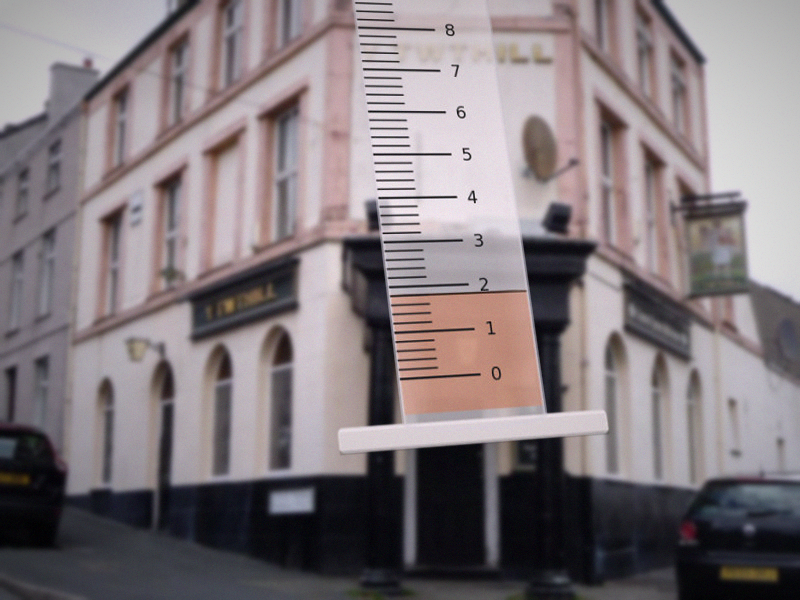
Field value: {"value": 1.8, "unit": "mL"}
